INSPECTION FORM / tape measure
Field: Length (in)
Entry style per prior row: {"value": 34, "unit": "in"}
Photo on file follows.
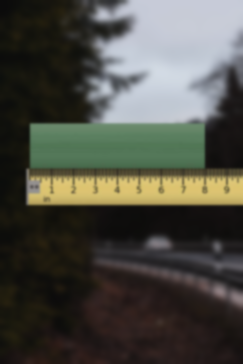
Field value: {"value": 8, "unit": "in"}
